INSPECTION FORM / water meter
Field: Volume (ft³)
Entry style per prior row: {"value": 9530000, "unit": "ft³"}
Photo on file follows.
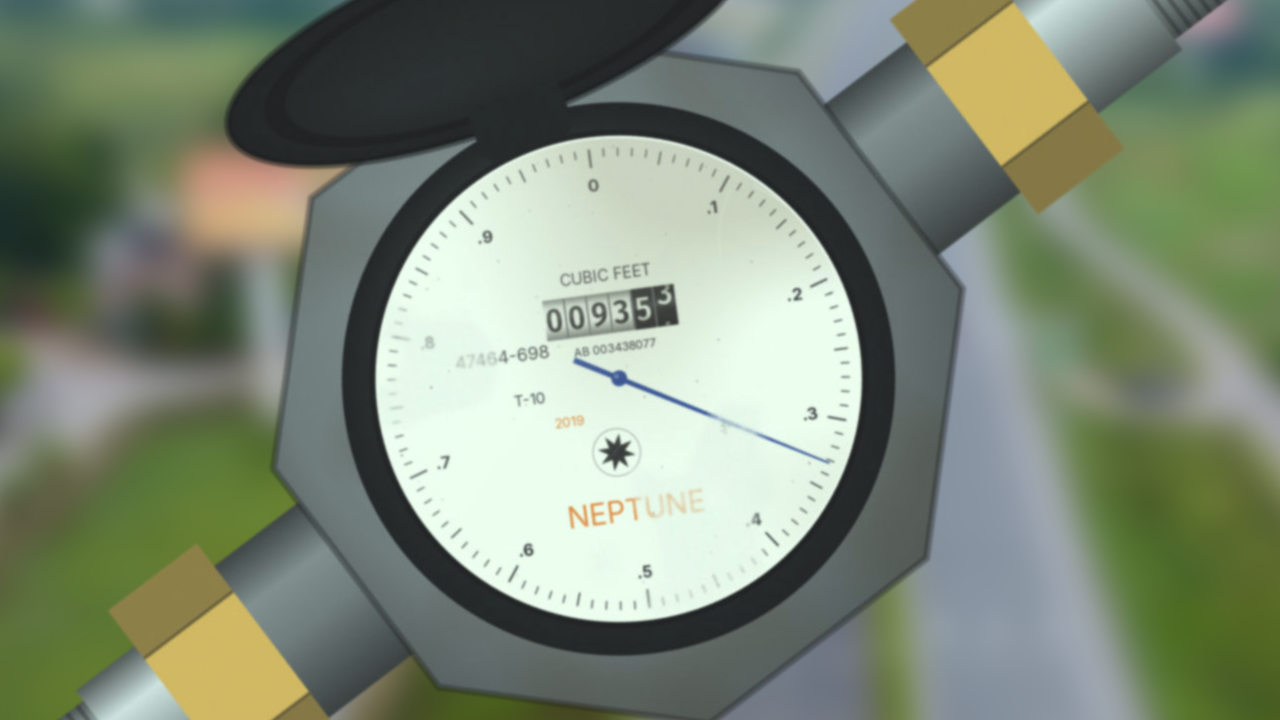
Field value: {"value": 9353.33, "unit": "ft³"}
